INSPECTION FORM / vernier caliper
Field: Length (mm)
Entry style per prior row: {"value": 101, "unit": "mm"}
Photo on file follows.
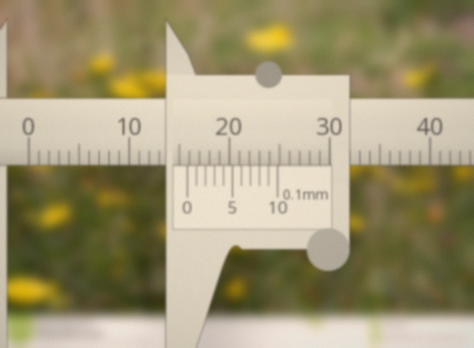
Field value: {"value": 15.8, "unit": "mm"}
